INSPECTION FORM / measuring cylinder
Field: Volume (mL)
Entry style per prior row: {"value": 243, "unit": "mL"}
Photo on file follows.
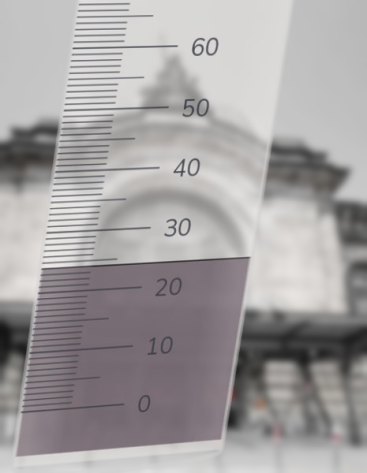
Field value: {"value": 24, "unit": "mL"}
